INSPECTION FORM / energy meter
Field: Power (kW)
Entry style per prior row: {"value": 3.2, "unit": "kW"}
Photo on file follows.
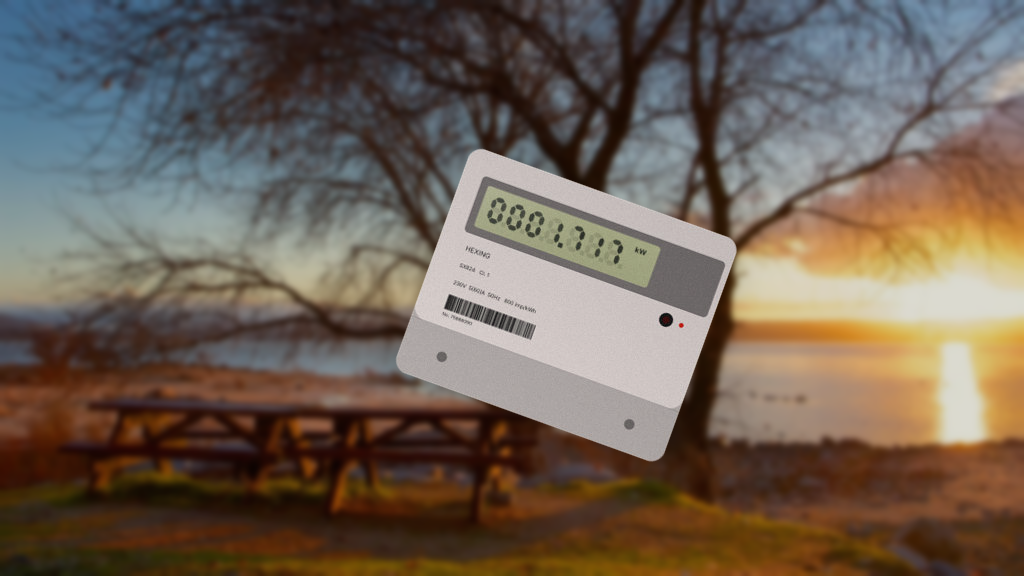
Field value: {"value": 1.717, "unit": "kW"}
